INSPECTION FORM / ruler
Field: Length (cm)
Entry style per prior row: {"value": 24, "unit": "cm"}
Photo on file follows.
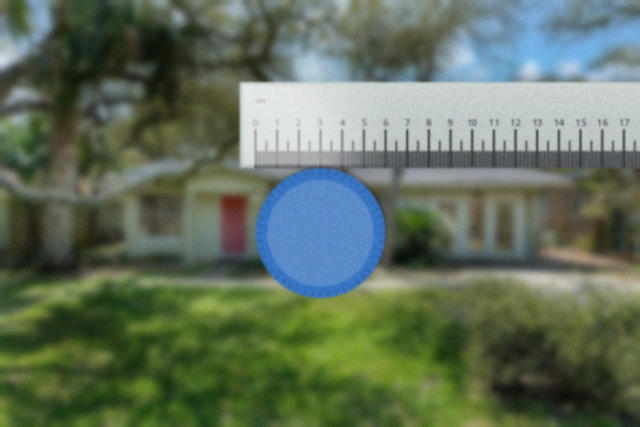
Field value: {"value": 6, "unit": "cm"}
